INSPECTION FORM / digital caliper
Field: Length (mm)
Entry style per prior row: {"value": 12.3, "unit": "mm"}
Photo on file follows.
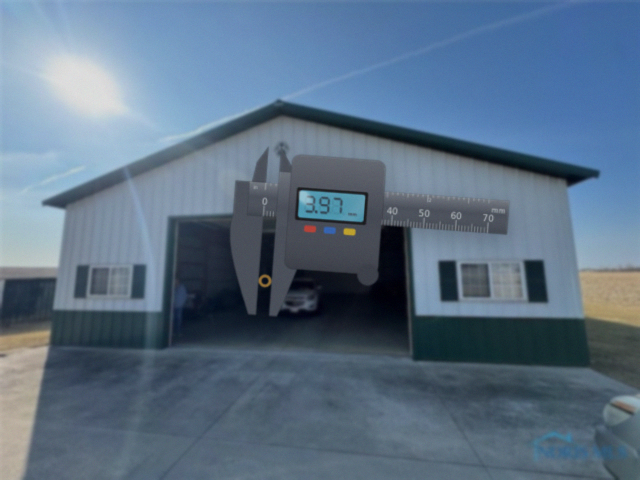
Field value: {"value": 3.97, "unit": "mm"}
